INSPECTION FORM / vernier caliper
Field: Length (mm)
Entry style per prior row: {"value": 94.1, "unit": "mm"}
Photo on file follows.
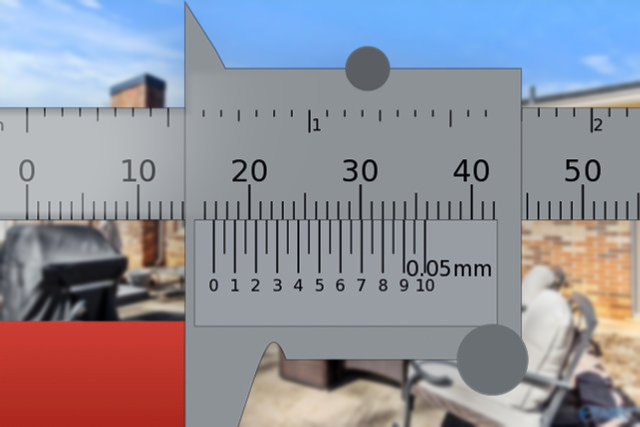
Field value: {"value": 16.8, "unit": "mm"}
